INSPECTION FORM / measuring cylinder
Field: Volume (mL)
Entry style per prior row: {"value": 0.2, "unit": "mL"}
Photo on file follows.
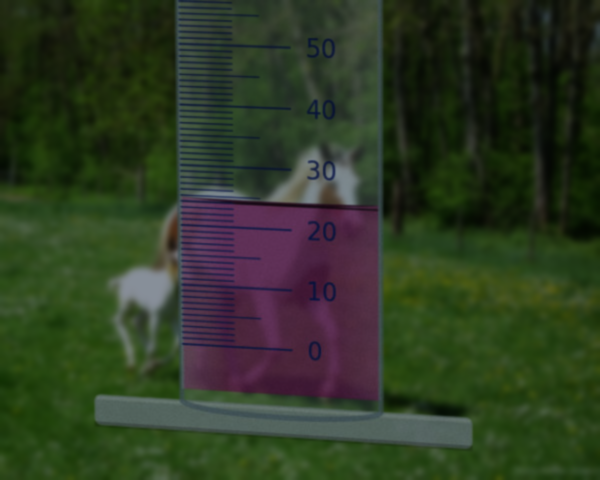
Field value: {"value": 24, "unit": "mL"}
